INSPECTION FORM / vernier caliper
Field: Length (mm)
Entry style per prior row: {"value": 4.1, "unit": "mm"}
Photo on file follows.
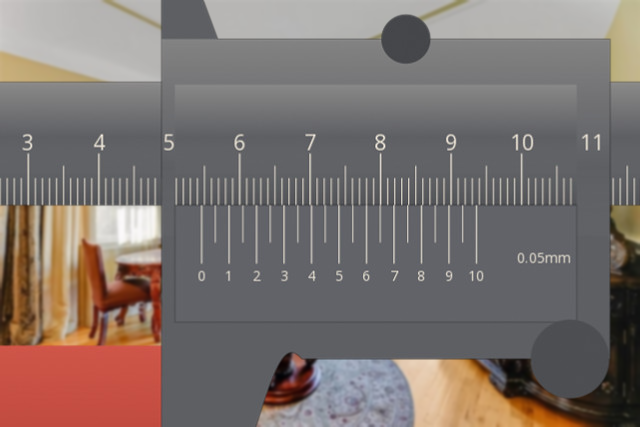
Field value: {"value": 54.6, "unit": "mm"}
